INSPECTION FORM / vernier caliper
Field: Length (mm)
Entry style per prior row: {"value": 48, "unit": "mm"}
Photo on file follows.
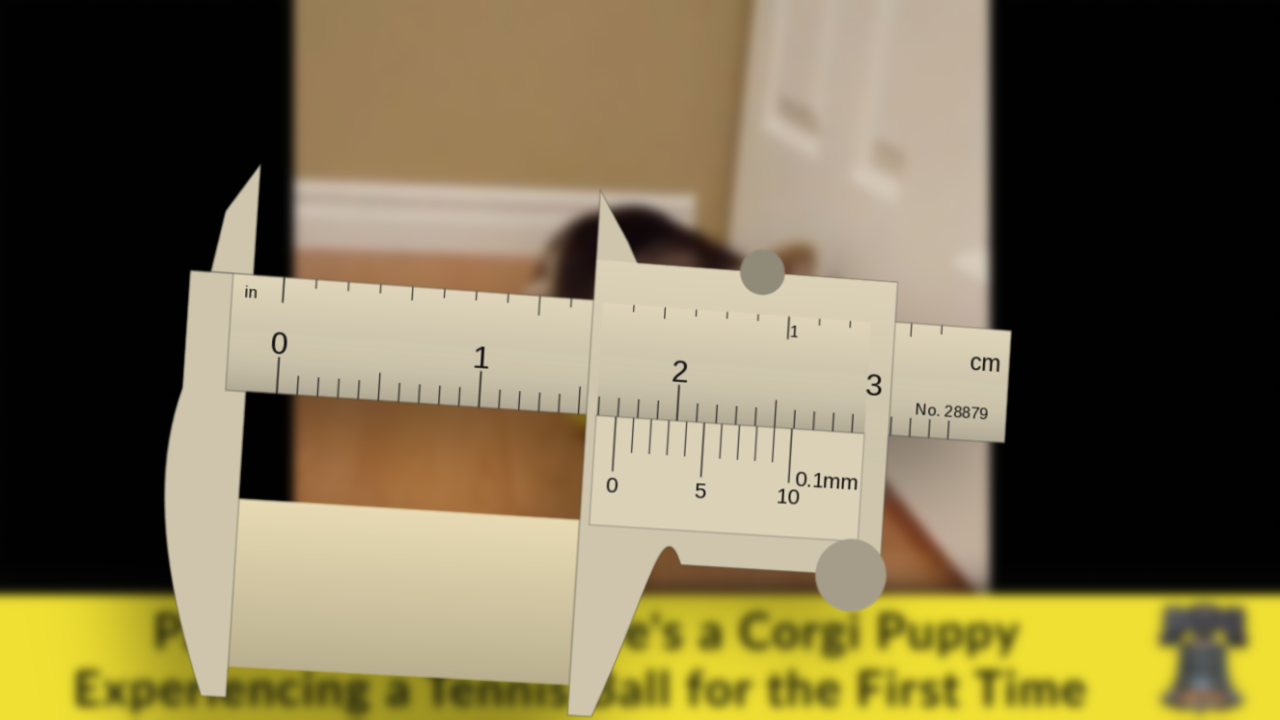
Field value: {"value": 16.9, "unit": "mm"}
